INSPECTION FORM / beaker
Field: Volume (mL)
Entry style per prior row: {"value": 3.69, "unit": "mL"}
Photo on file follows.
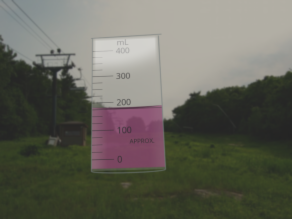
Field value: {"value": 175, "unit": "mL"}
